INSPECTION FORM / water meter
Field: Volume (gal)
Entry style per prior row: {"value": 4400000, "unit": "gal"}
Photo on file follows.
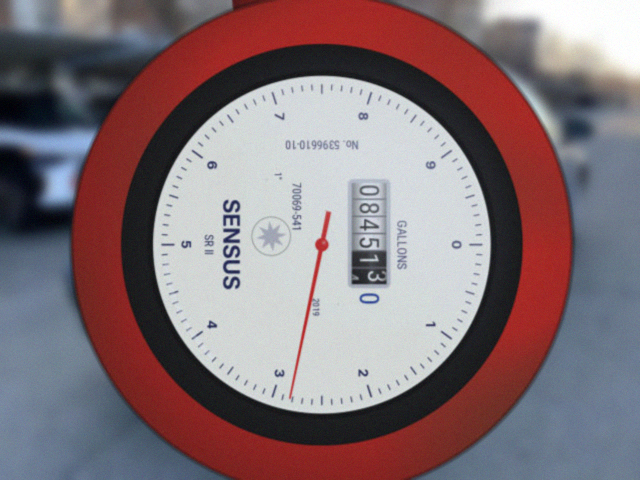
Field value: {"value": 845132.8, "unit": "gal"}
